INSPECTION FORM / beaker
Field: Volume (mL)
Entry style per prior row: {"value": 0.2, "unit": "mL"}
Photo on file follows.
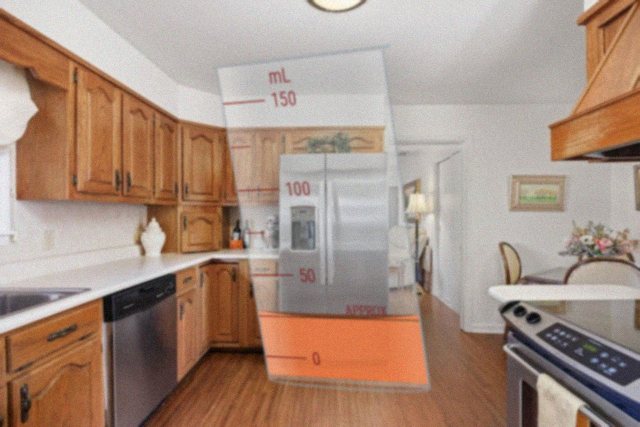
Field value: {"value": 25, "unit": "mL"}
